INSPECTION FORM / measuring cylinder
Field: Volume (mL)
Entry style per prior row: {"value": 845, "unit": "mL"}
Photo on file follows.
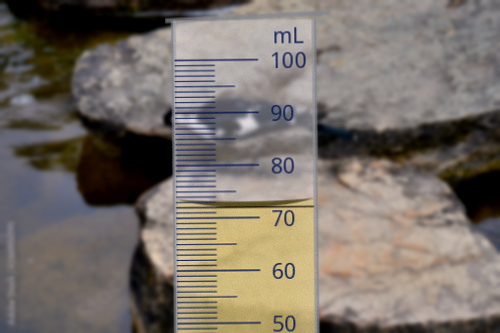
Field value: {"value": 72, "unit": "mL"}
